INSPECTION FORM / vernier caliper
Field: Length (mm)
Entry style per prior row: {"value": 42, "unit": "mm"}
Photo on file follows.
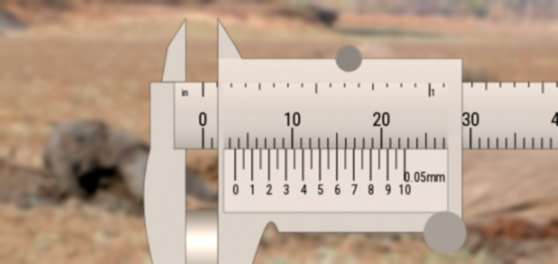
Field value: {"value": 3.6, "unit": "mm"}
